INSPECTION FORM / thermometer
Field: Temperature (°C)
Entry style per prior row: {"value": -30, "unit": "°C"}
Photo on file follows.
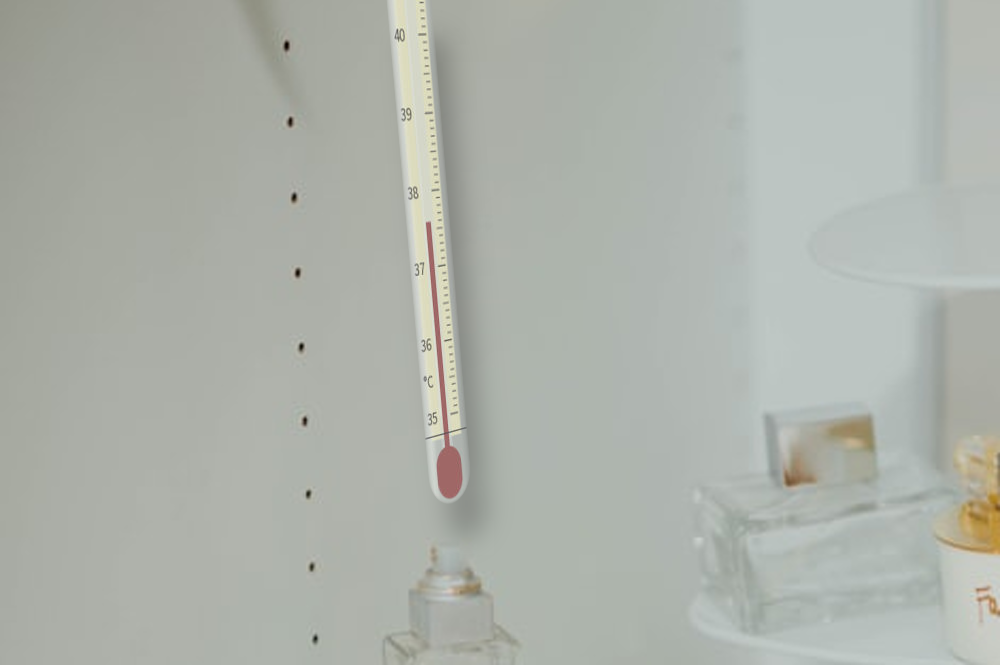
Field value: {"value": 37.6, "unit": "°C"}
